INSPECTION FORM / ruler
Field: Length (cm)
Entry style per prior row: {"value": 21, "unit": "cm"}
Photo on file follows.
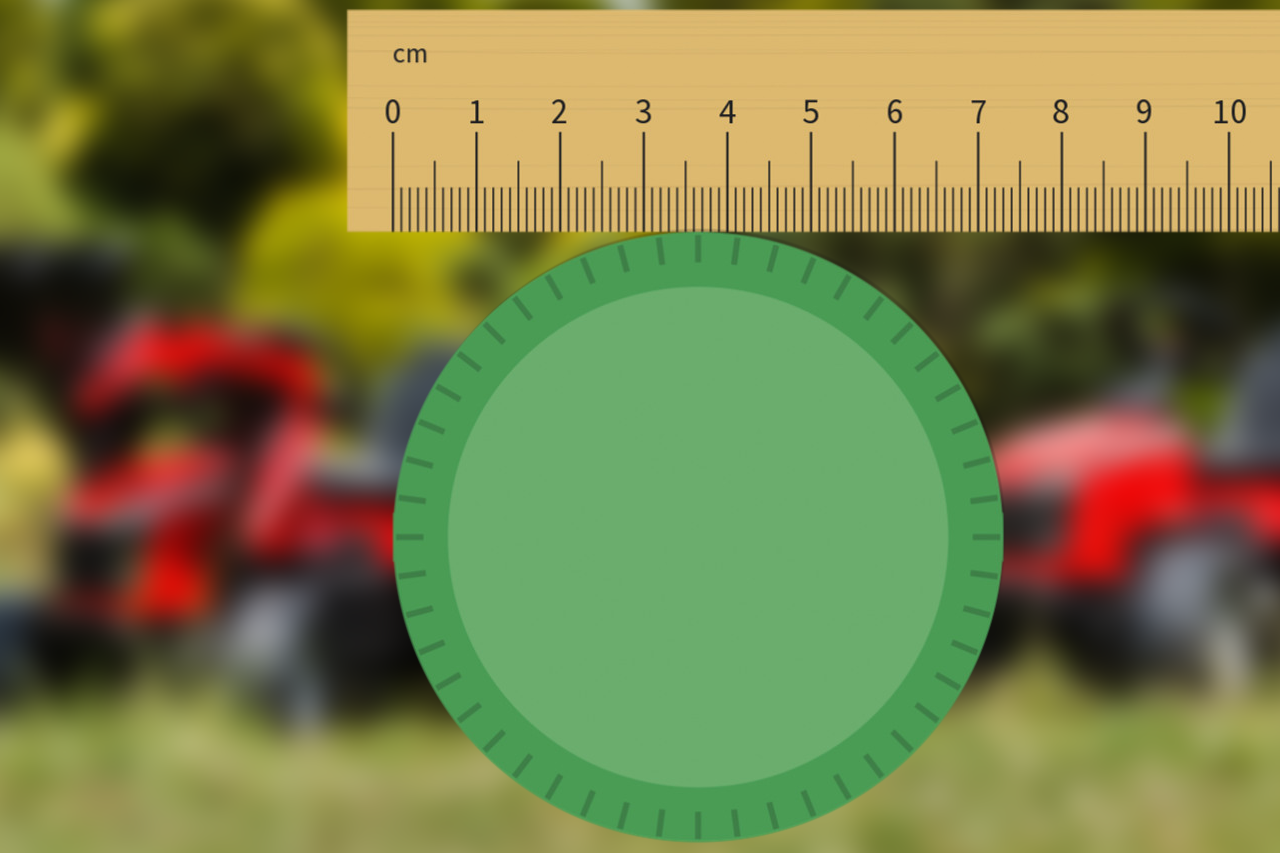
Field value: {"value": 7.3, "unit": "cm"}
